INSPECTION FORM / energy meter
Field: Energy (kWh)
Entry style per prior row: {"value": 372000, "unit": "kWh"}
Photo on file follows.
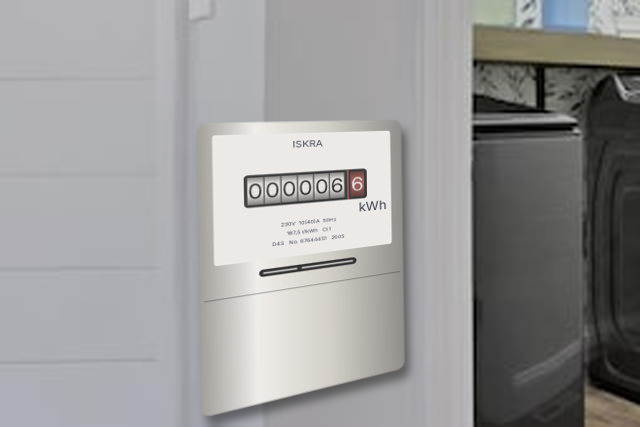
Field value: {"value": 6.6, "unit": "kWh"}
